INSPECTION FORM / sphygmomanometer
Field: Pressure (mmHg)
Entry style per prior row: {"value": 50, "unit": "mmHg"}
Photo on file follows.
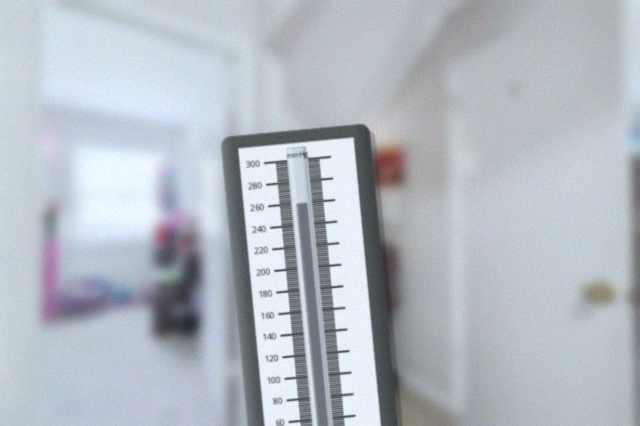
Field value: {"value": 260, "unit": "mmHg"}
